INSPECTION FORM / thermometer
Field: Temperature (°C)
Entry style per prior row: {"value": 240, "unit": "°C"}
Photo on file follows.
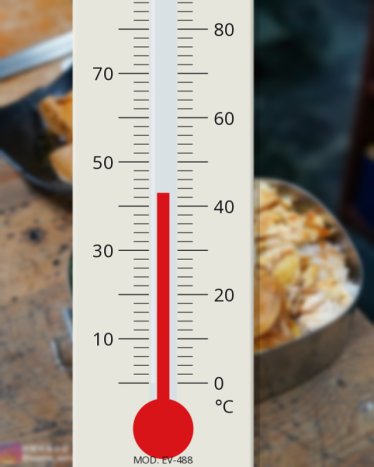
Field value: {"value": 43, "unit": "°C"}
